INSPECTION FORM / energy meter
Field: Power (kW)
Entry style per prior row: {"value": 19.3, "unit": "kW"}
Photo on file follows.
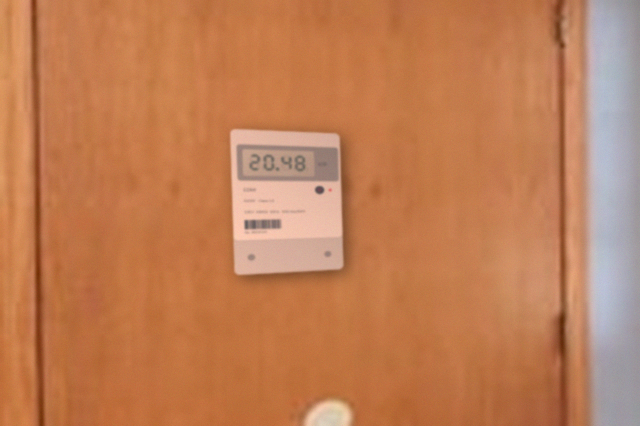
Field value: {"value": 20.48, "unit": "kW"}
